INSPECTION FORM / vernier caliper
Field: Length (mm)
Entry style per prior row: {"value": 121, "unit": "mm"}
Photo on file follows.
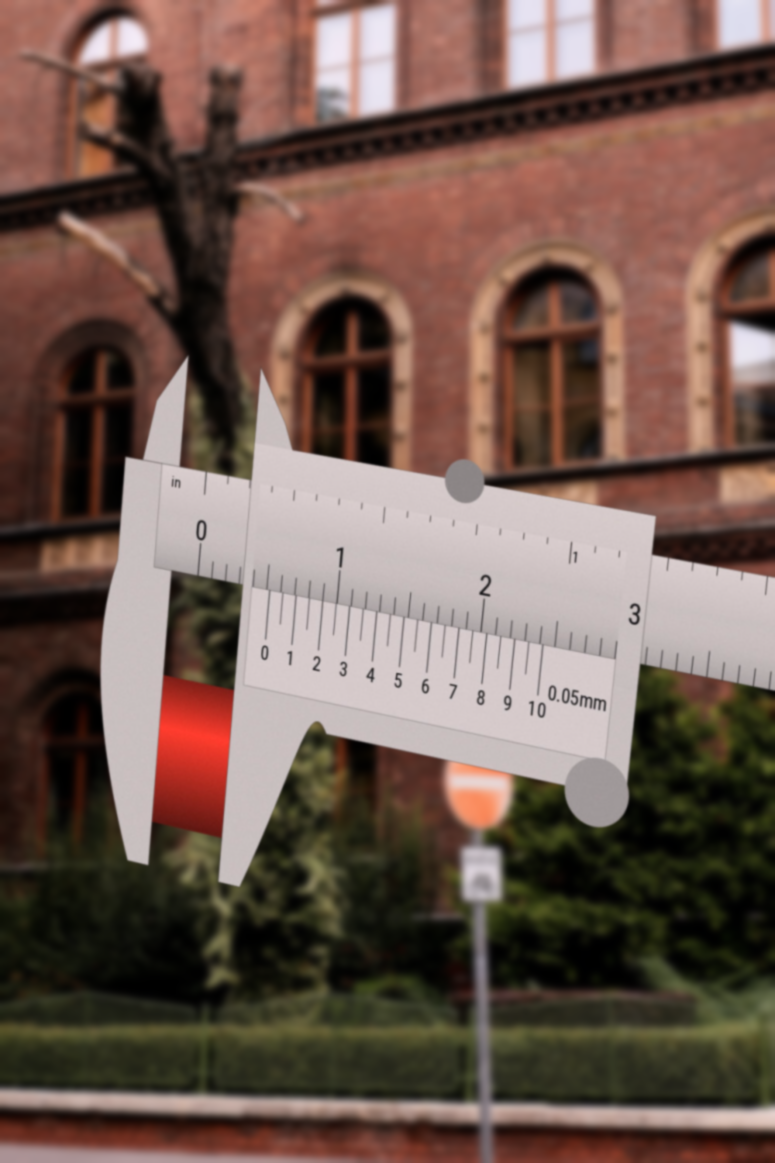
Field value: {"value": 5.2, "unit": "mm"}
